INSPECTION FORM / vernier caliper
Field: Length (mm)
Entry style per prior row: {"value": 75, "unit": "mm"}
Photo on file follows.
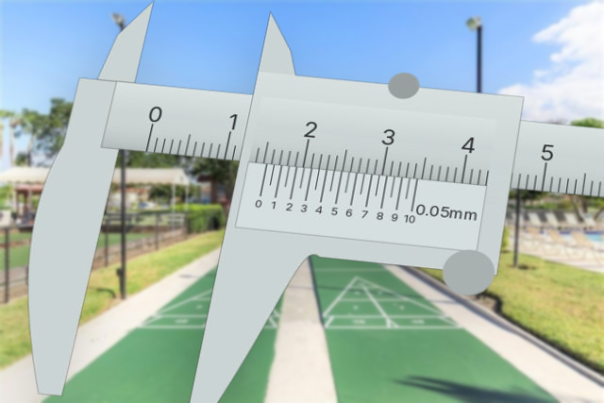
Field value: {"value": 15.4, "unit": "mm"}
